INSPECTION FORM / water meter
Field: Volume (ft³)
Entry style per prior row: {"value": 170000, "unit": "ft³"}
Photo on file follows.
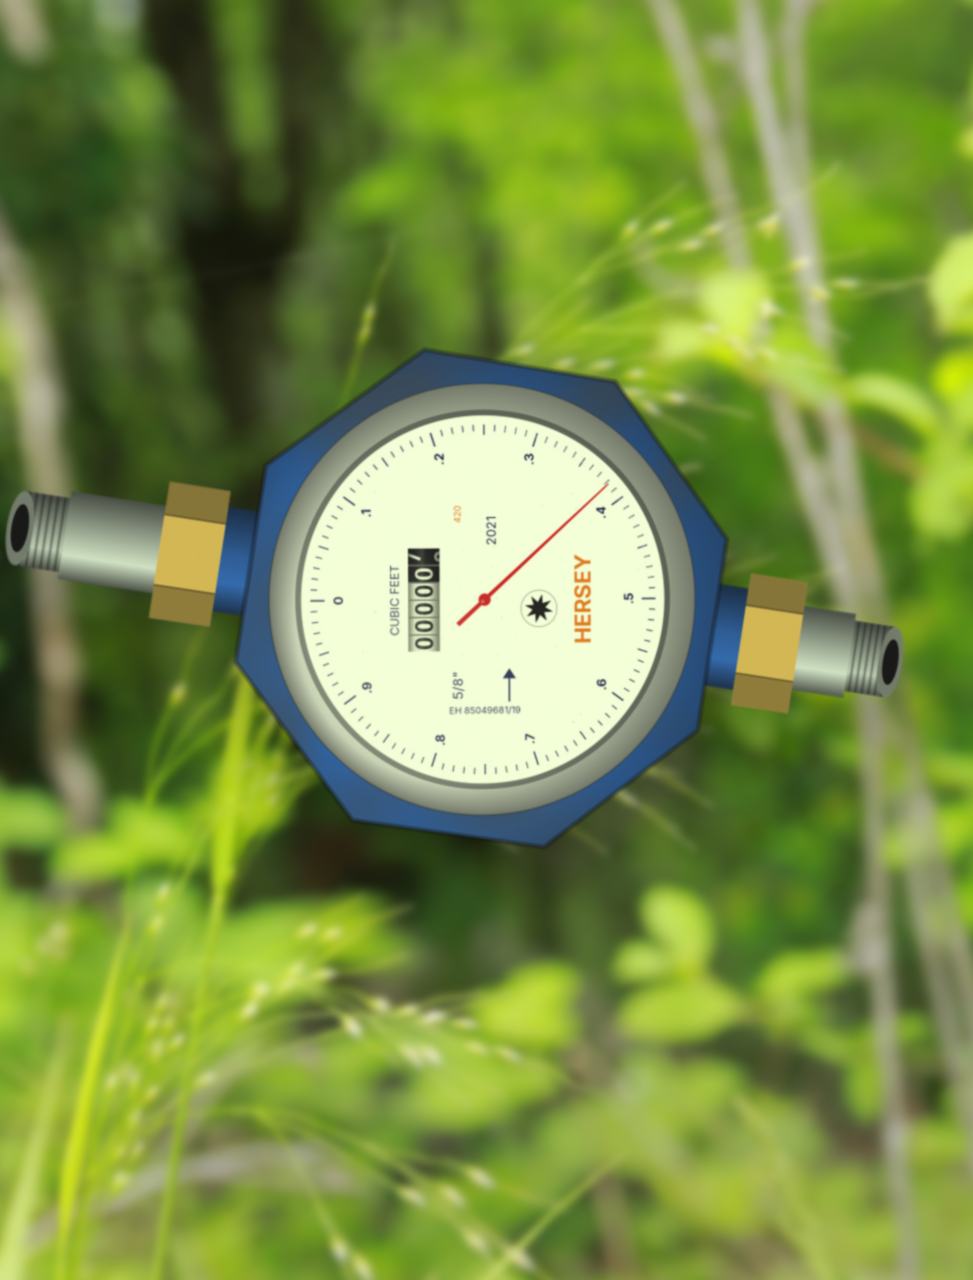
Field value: {"value": 7.38, "unit": "ft³"}
